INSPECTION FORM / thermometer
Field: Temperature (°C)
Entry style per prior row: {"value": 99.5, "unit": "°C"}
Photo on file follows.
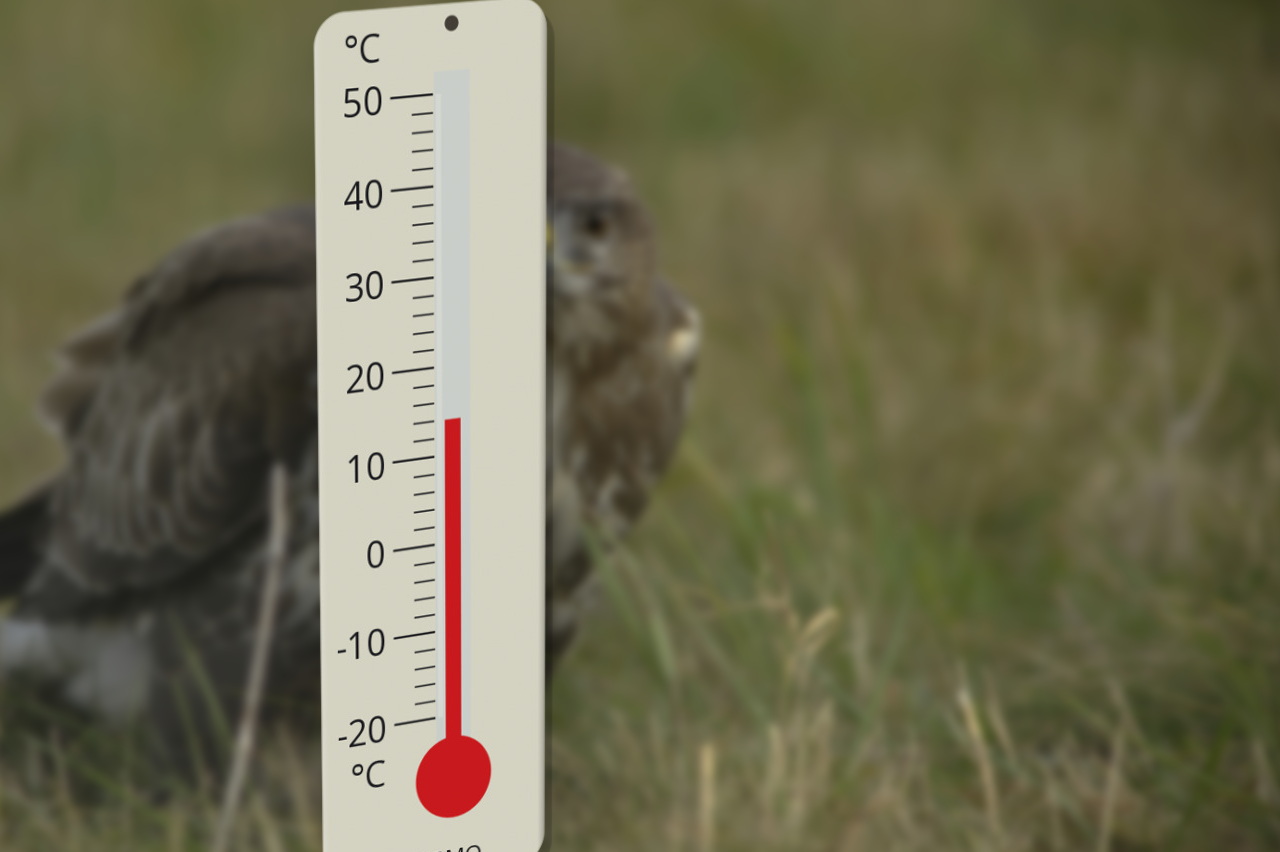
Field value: {"value": 14, "unit": "°C"}
